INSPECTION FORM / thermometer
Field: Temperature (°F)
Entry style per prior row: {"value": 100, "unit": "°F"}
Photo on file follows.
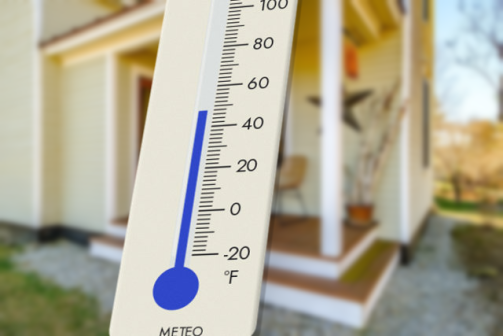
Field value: {"value": 48, "unit": "°F"}
